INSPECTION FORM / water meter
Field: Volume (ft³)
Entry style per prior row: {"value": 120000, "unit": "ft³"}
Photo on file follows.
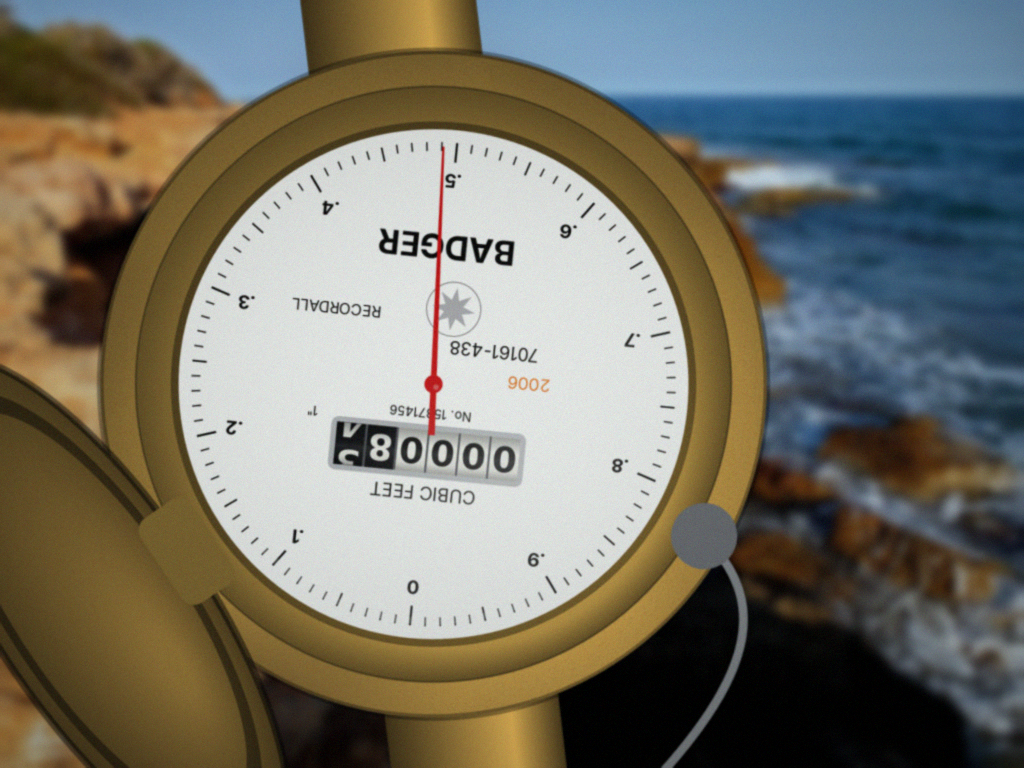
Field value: {"value": 83.49, "unit": "ft³"}
